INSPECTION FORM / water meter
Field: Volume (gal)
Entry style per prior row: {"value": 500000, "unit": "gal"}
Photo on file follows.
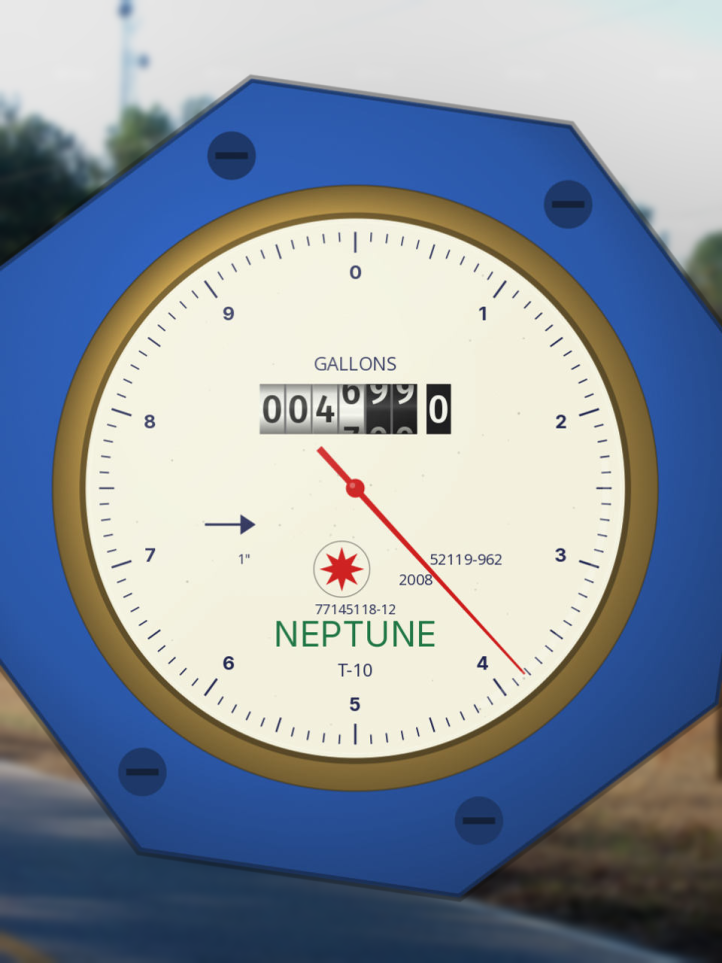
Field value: {"value": 46993.8, "unit": "gal"}
